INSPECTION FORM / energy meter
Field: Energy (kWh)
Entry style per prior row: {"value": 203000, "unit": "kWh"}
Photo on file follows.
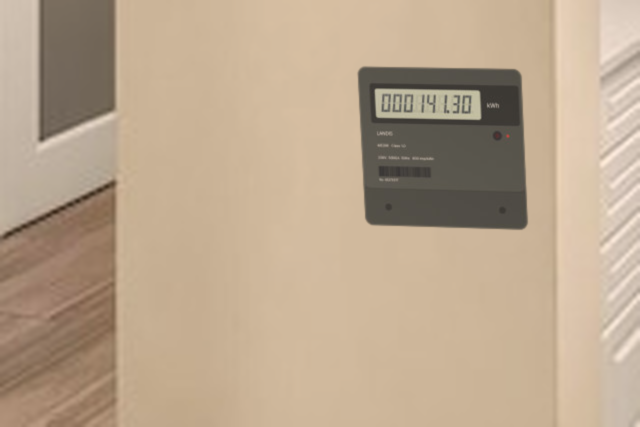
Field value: {"value": 141.30, "unit": "kWh"}
